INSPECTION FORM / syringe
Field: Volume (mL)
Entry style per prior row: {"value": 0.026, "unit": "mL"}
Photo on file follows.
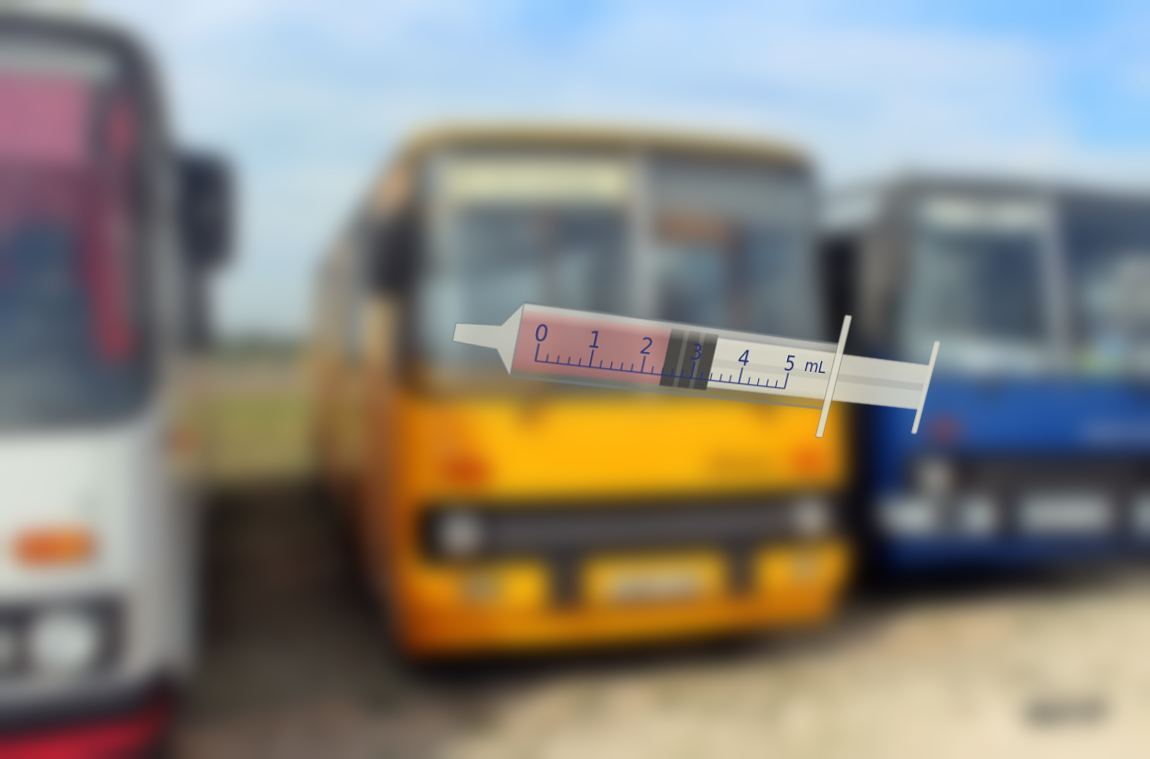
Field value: {"value": 2.4, "unit": "mL"}
